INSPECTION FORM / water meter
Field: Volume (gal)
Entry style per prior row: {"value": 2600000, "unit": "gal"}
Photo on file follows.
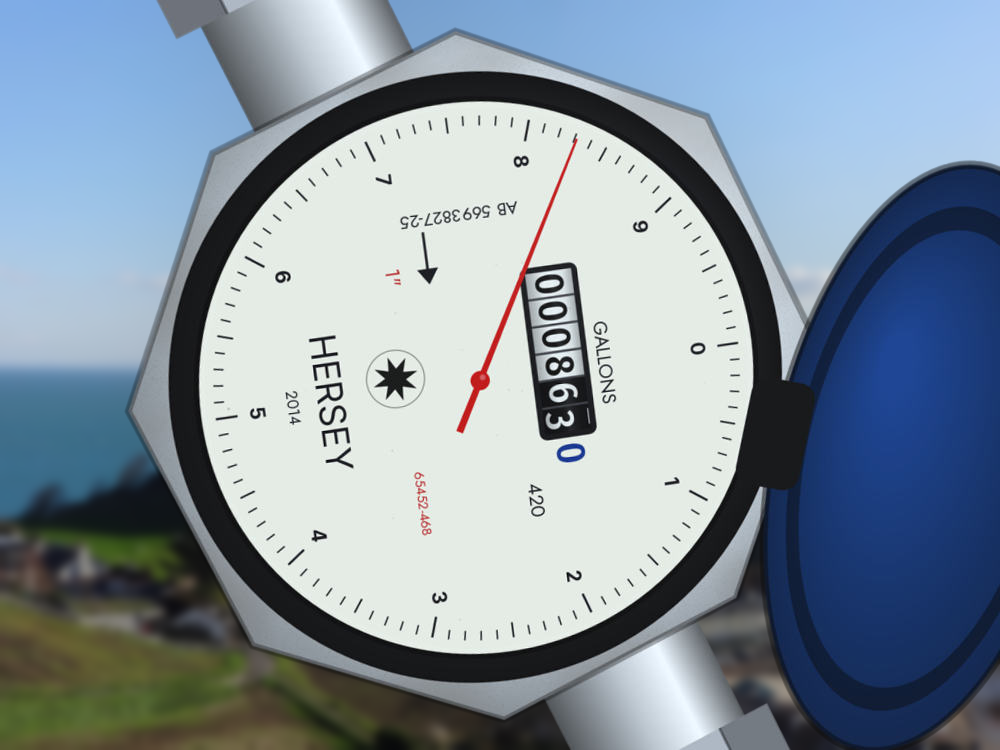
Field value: {"value": 8628.3, "unit": "gal"}
